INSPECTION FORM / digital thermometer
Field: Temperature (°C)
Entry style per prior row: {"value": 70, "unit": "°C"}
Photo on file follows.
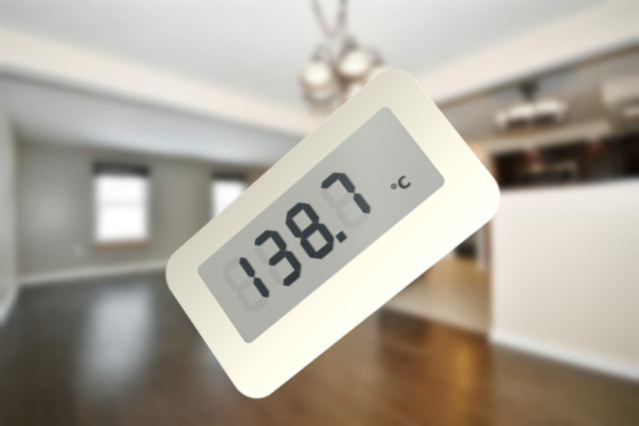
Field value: {"value": 138.7, "unit": "°C"}
